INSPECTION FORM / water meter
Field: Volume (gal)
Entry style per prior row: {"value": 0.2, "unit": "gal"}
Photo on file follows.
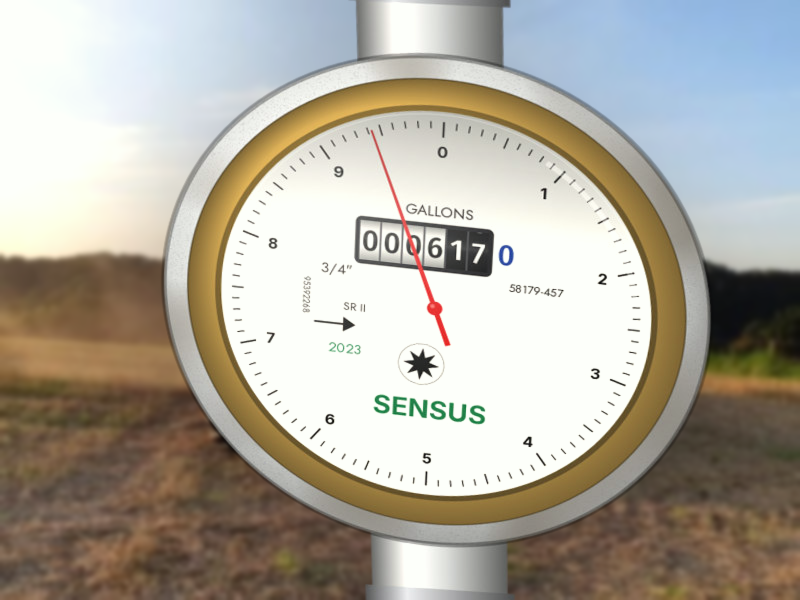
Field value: {"value": 6169.4, "unit": "gal"}
